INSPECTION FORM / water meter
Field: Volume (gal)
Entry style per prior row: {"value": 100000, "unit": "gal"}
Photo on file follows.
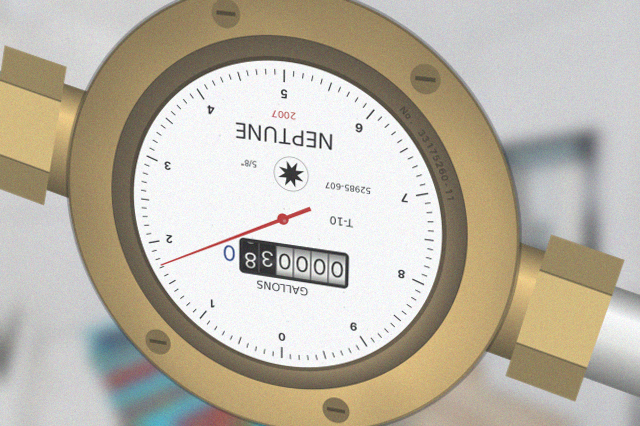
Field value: {"value": 381.7, "unit": "gal"}
